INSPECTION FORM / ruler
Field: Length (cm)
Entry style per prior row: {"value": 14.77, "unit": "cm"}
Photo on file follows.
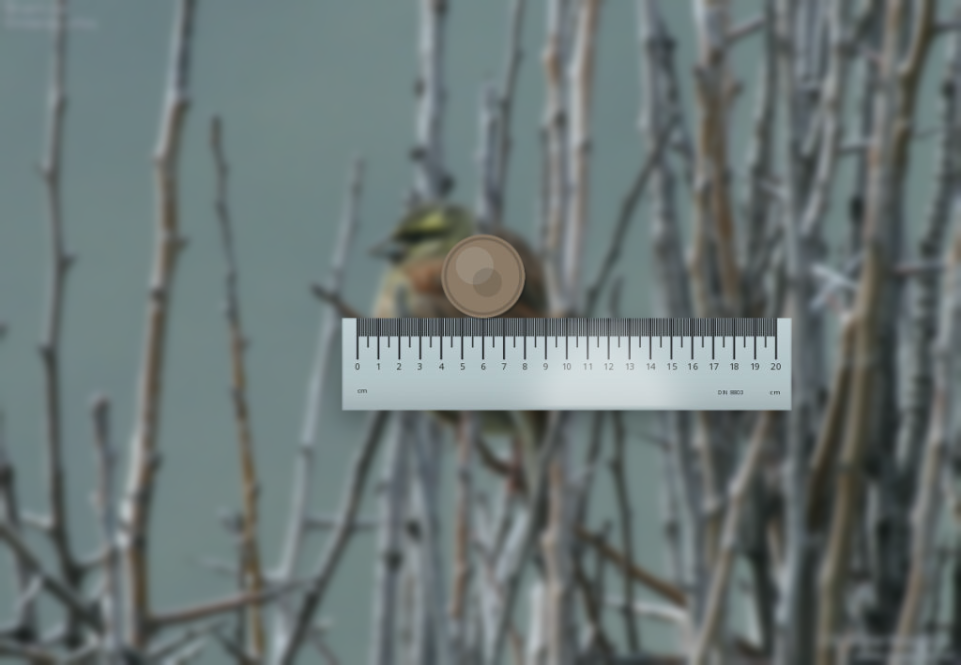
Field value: {"value": 4, "unit": "cm"}
